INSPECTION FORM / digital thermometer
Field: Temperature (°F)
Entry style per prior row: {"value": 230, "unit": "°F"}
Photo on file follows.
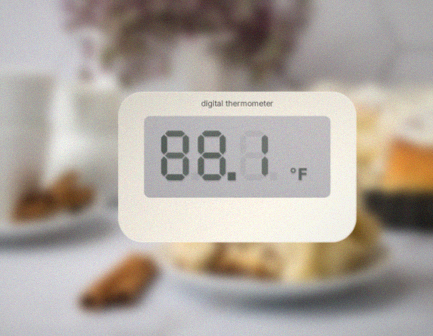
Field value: {"value": 88.1, "unit": "°F"}
